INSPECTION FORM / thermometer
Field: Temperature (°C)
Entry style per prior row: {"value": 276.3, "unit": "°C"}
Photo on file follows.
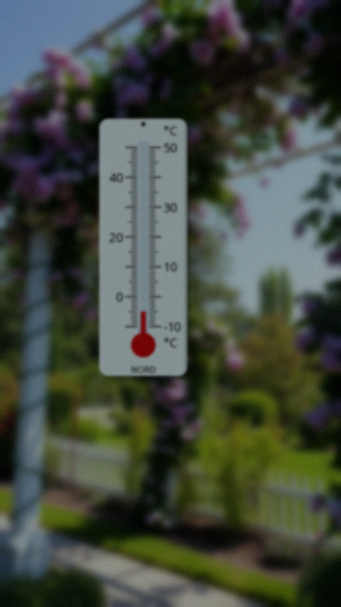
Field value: {"value": -5, "unit": "°C"}
